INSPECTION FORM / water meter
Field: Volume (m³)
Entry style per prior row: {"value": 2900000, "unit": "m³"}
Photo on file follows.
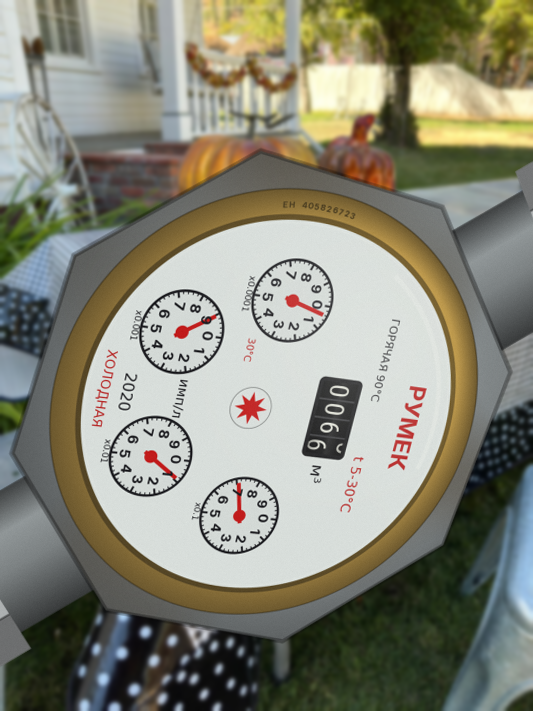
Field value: {"value": 65.7090, "unit": "m³"}
